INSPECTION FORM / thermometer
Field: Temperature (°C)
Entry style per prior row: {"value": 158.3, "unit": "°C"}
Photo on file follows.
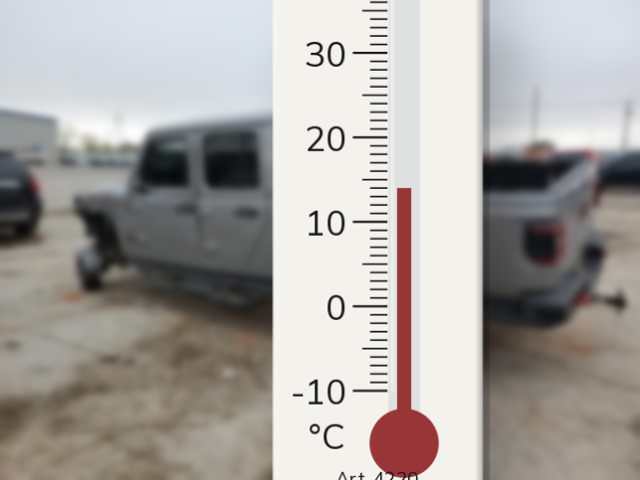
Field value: {"value": 14, "unit": "°C"}
